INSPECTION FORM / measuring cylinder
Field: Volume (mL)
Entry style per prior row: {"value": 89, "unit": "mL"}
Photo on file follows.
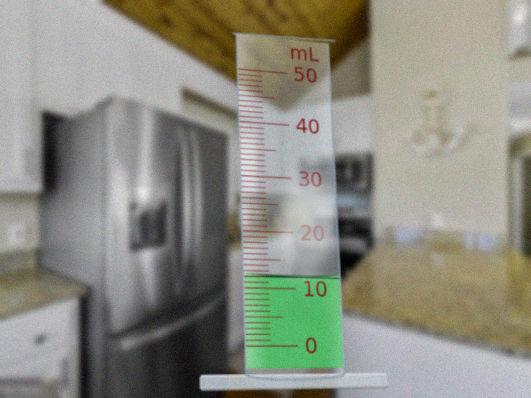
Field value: {"value": 12, "unit": "mL"}
